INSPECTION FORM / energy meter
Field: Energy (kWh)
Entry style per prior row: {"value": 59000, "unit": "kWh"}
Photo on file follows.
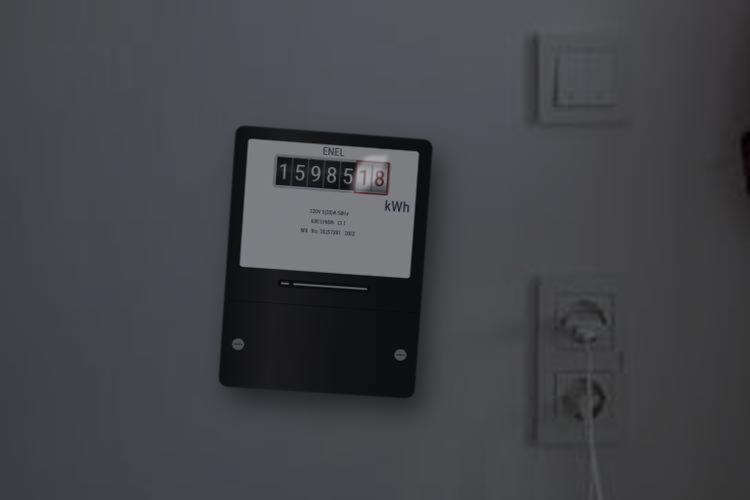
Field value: {"value": 15985.18, "unit": "kWh"}
